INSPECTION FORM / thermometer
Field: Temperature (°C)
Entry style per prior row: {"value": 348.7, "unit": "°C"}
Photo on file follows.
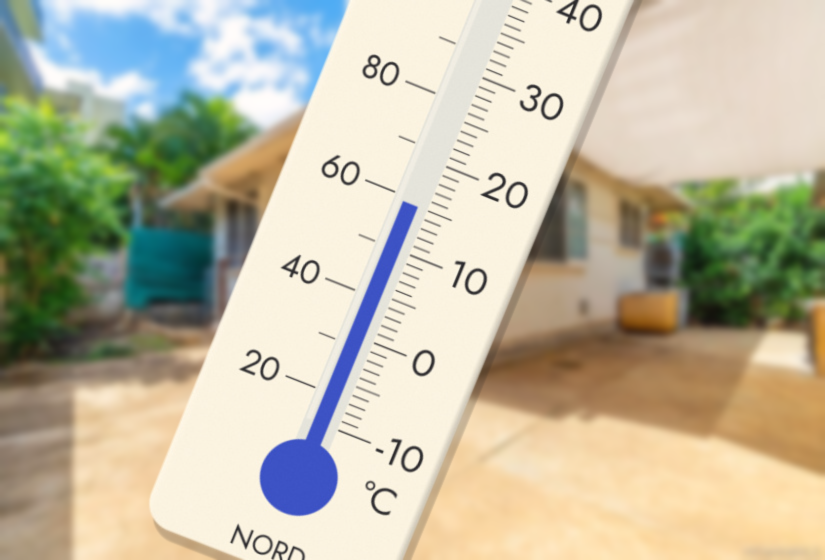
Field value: {"value": 15, "unit": "°C"}
